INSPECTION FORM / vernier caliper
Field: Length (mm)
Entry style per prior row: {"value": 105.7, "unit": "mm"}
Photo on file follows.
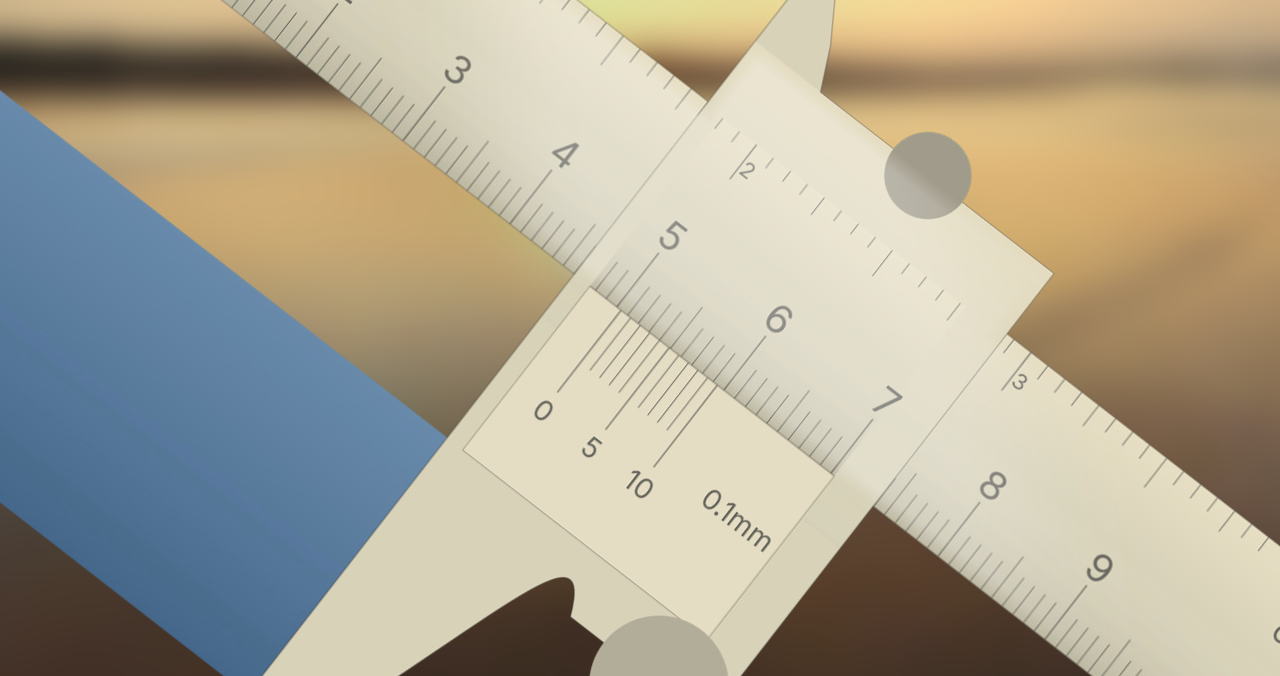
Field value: {"value": 50.4, "unit": "mm"}
